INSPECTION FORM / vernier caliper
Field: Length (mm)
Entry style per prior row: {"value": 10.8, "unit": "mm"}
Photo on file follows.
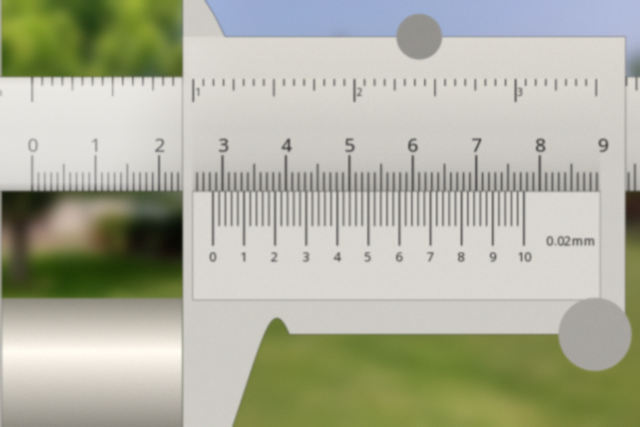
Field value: {"value": 28.5, "unit": "mm"}
